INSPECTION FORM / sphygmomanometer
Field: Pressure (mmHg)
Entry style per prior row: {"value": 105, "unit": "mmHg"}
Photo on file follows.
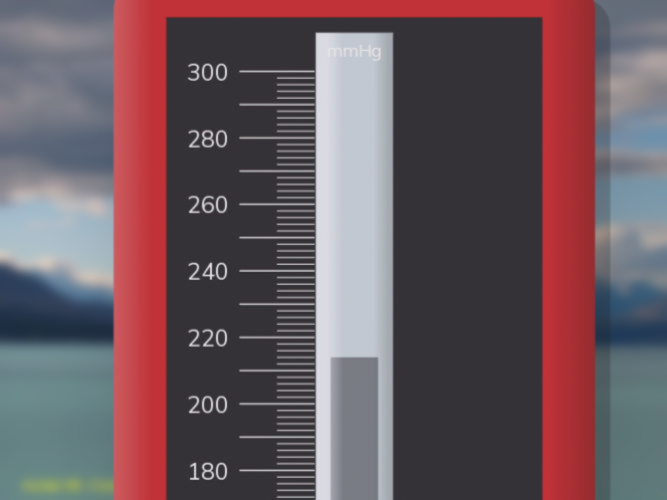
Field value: {"value": 214, "unit": "mmHg"}
